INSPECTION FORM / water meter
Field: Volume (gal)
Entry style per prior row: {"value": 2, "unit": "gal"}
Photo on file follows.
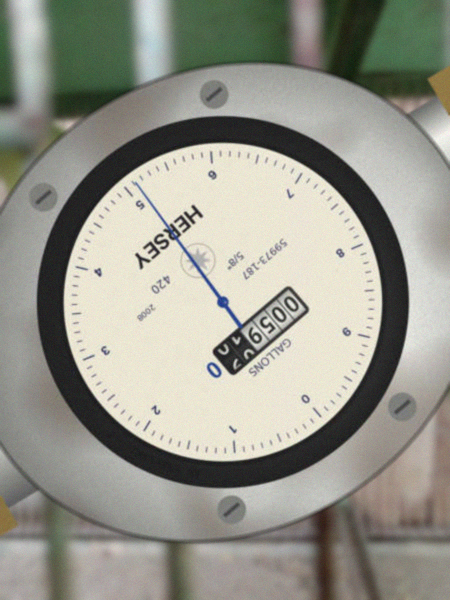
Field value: {"value": 59095.1, "unit": "gal"}
